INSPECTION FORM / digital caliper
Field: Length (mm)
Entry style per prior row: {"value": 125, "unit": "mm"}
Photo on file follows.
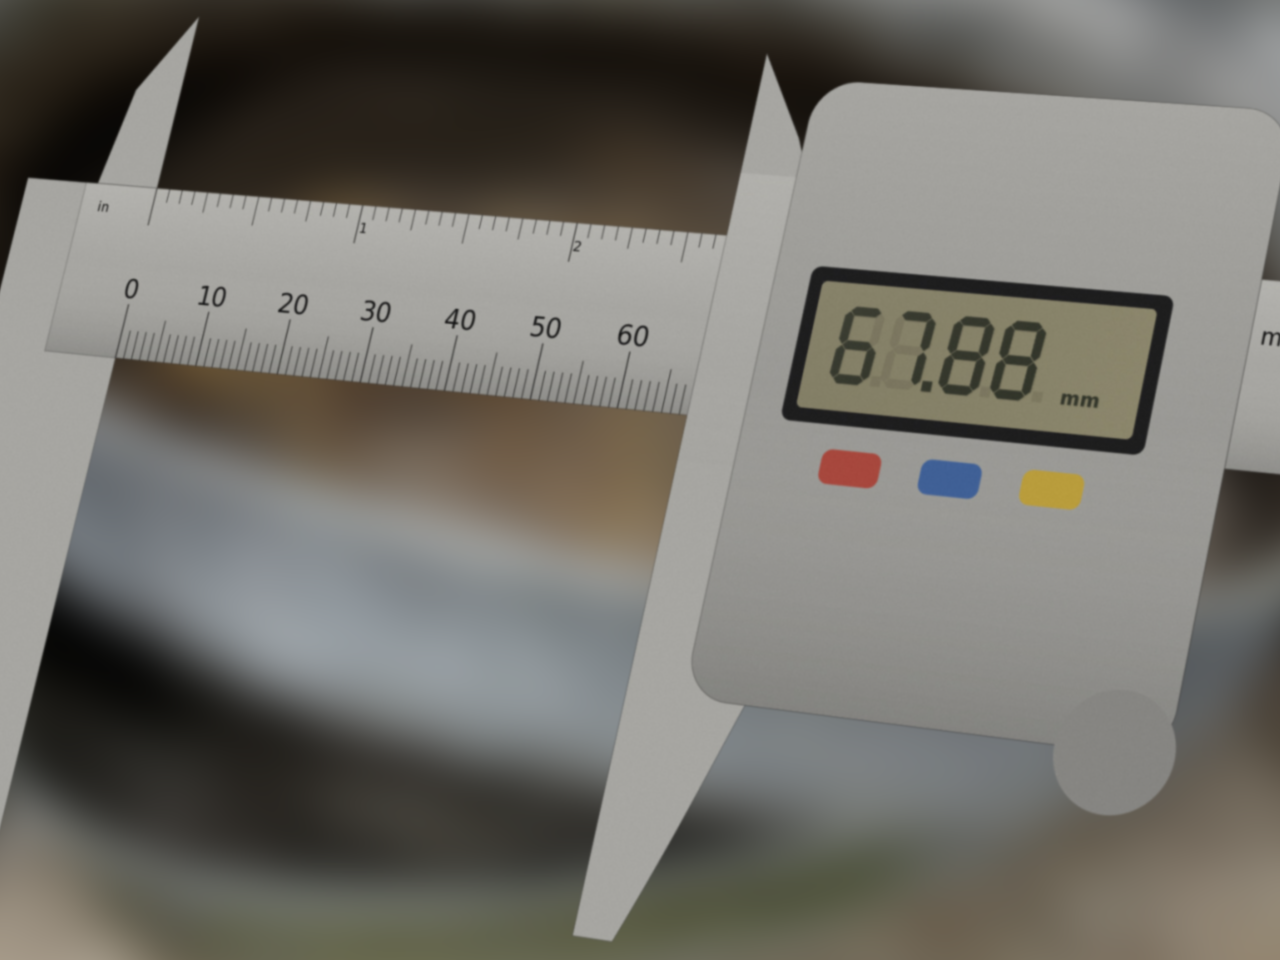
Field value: {"value": 67.88, "unit": "mm"}
